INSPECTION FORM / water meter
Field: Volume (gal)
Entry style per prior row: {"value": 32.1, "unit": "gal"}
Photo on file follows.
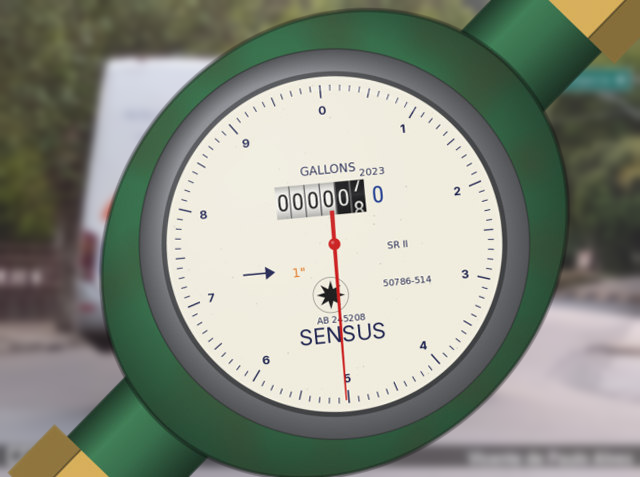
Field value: {"value": 75.0, "unit": "gal"}
